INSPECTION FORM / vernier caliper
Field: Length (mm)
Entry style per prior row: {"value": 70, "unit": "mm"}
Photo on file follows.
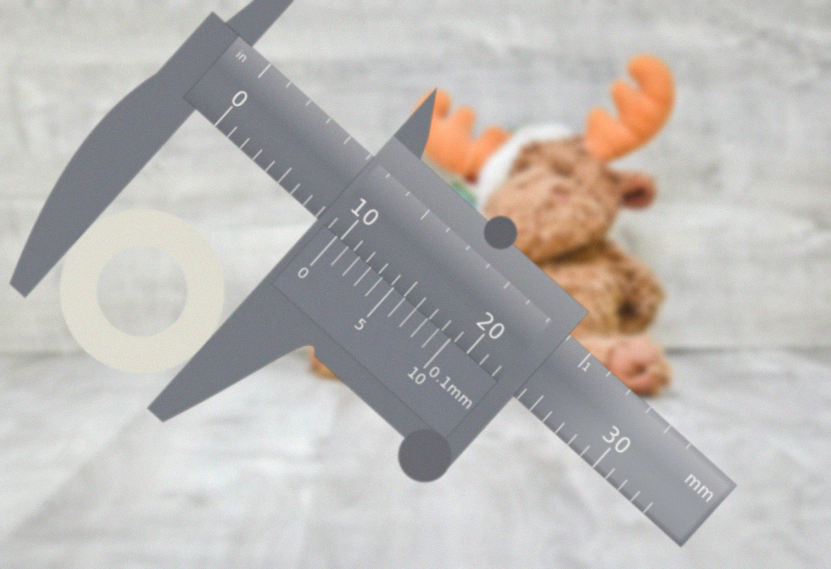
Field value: {"value": 9.7, "unit": "mm"}
